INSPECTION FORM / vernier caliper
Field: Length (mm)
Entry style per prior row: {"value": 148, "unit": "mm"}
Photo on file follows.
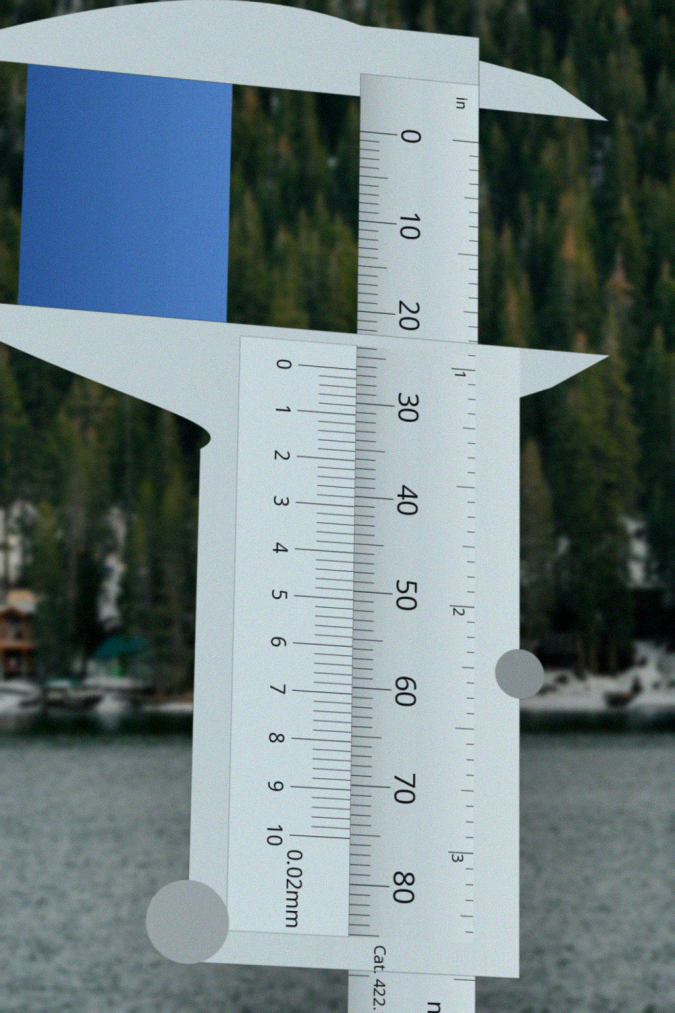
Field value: {"value": 26.4, "unit": "mm"}
